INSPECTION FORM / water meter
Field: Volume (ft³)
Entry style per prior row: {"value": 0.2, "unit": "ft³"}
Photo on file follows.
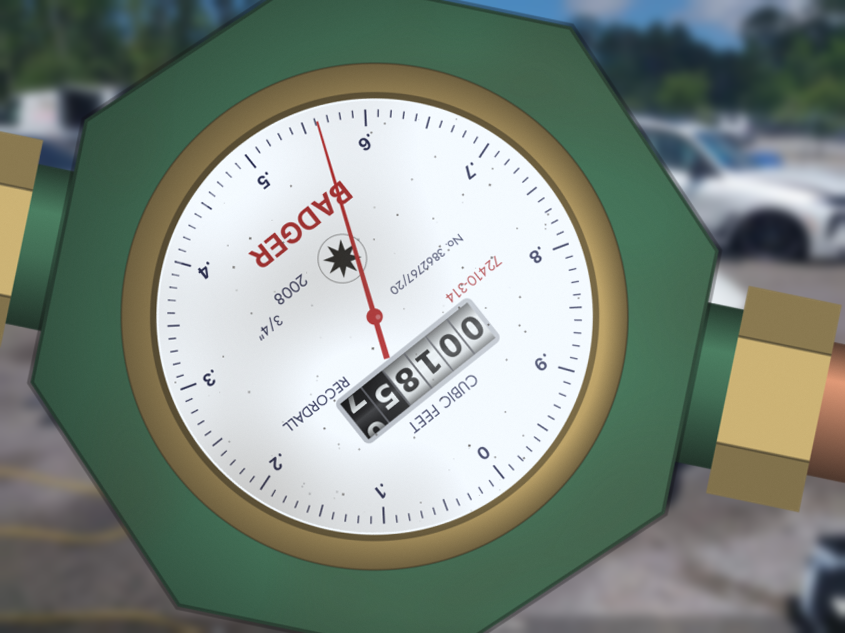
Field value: {"value": 1856.56, "unit": "ft³"}
